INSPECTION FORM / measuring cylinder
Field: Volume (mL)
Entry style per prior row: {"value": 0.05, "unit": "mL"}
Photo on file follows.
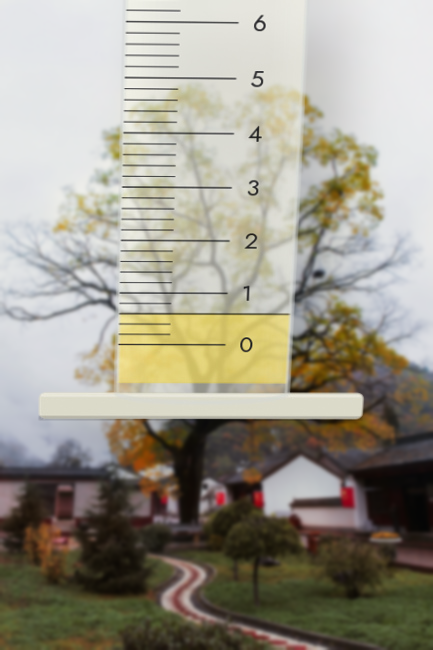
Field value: {"value": 0.6, "unit": "mL"}
